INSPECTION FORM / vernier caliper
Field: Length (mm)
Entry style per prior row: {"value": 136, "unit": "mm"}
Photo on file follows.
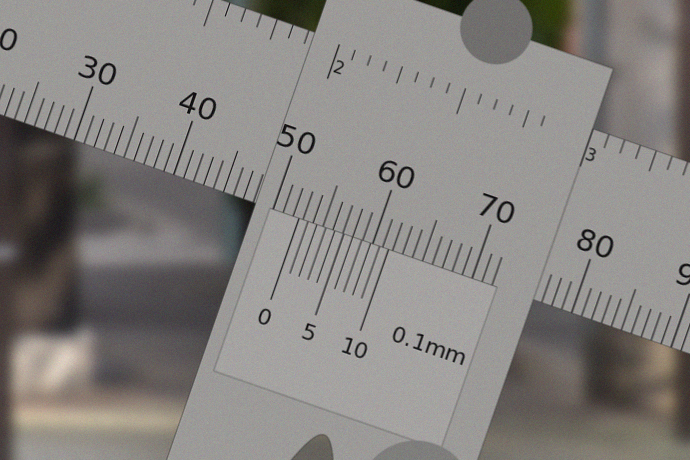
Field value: {"value": 52.6, "unit": "mm"}
